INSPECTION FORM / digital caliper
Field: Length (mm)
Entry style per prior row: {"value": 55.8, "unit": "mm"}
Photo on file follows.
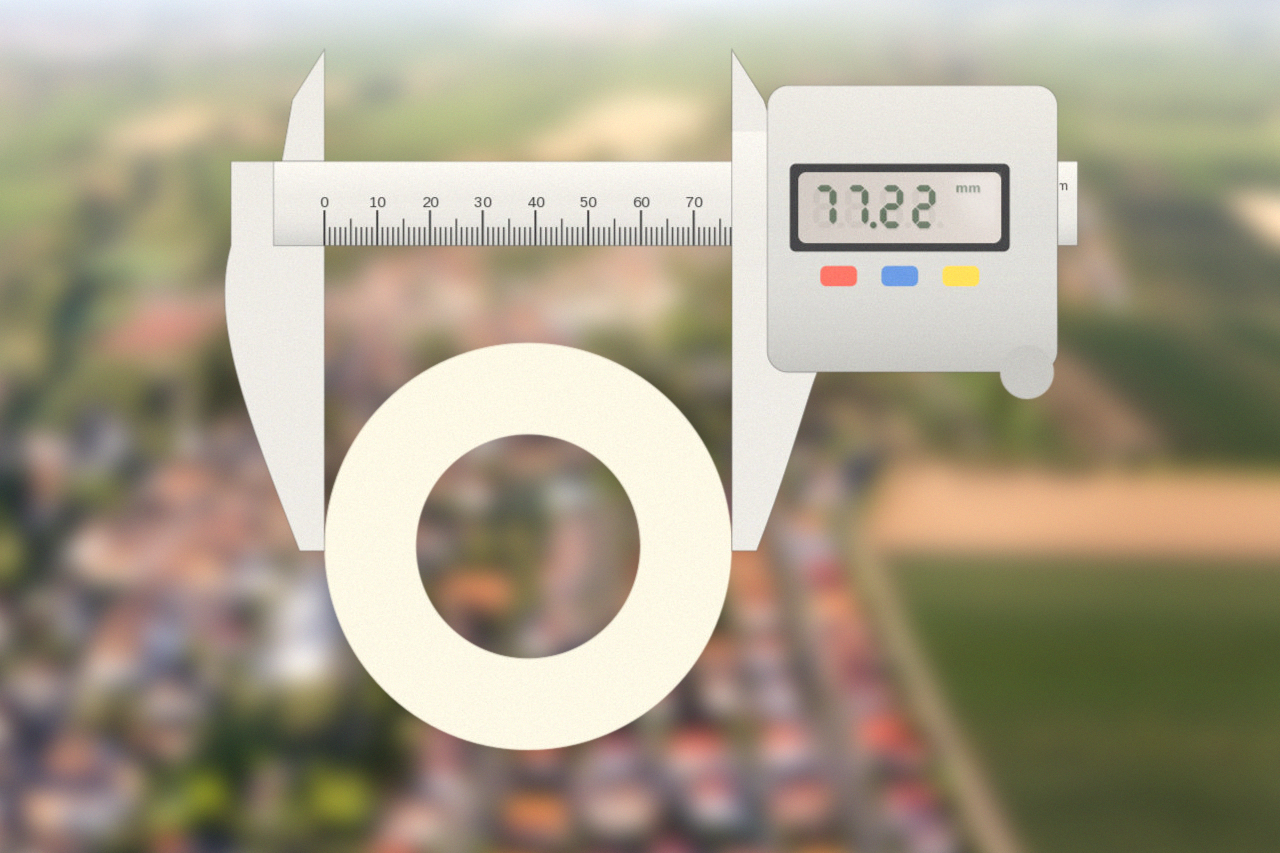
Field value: {"value": 77.22, "unit": "mm"}
